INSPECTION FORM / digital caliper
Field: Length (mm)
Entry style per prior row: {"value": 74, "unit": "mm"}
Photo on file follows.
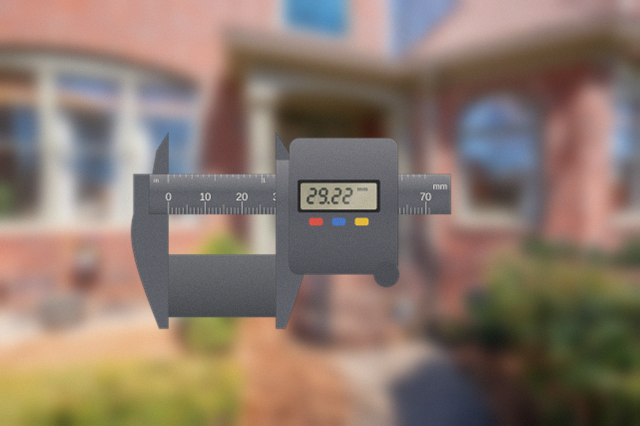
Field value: {"value": 29.22, "unit": "mm"}
